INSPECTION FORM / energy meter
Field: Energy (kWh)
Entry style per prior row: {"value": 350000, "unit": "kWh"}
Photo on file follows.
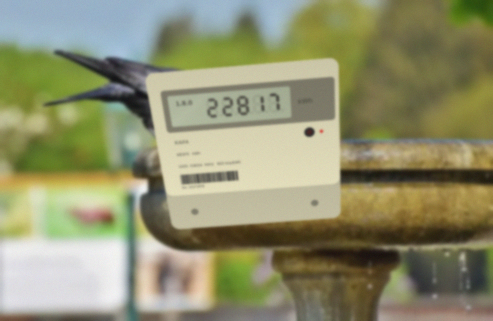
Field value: {"value": 22817, "unit": "kWh"}
